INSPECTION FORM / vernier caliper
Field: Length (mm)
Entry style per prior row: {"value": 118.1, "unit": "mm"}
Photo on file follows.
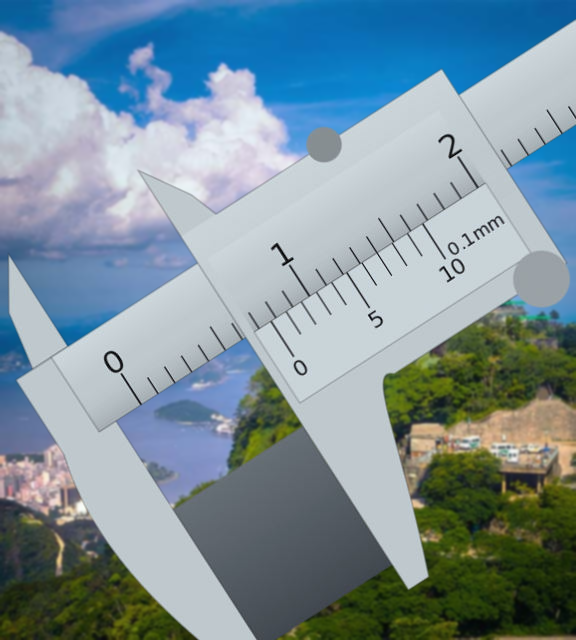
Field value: {"value": 7.7, "unit": "mm"}
